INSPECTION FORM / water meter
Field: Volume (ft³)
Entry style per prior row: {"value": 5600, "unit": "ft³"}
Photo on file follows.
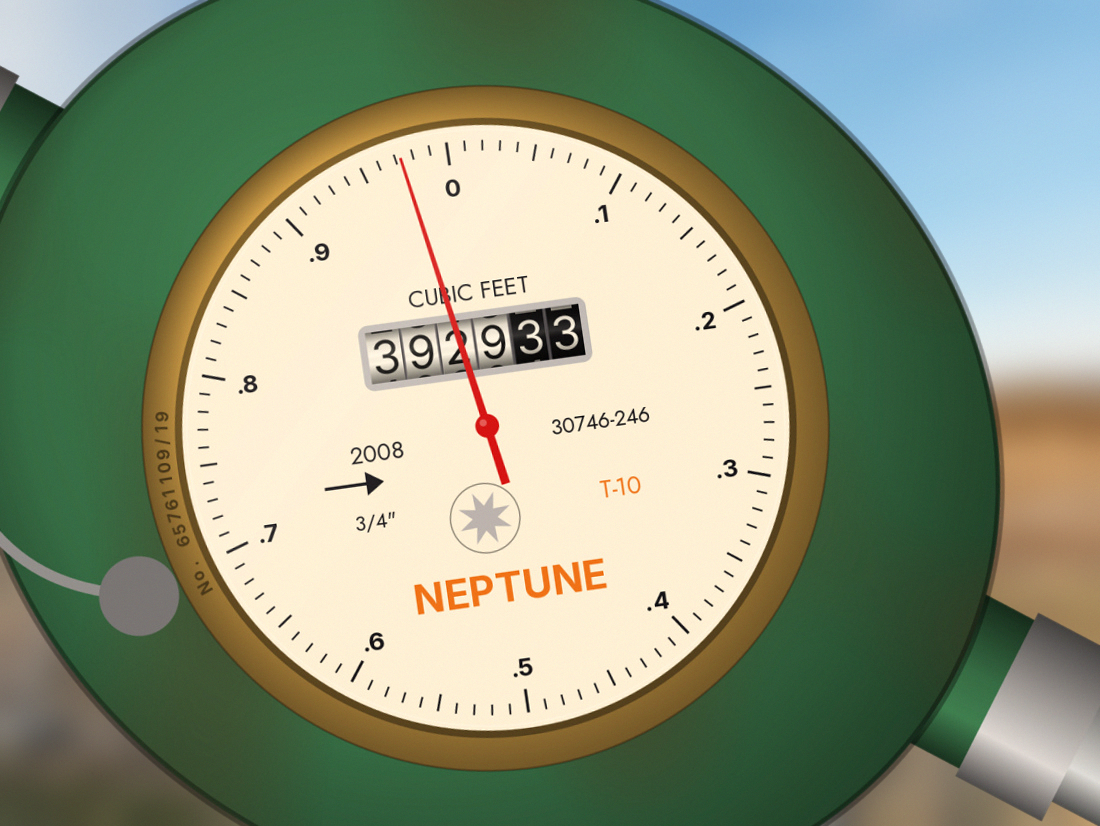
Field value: {"value": 392932.97, "unit": "ft³"}
